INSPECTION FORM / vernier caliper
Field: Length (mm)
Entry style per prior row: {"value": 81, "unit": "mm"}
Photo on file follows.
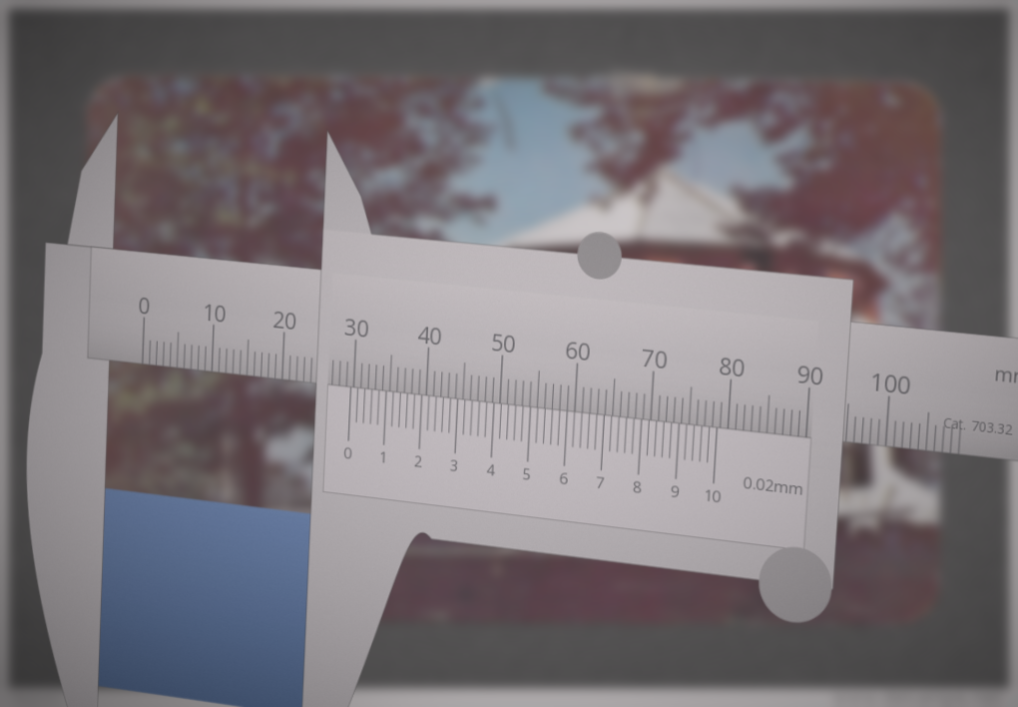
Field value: {"value": 29.6, "unit": "mm"}
